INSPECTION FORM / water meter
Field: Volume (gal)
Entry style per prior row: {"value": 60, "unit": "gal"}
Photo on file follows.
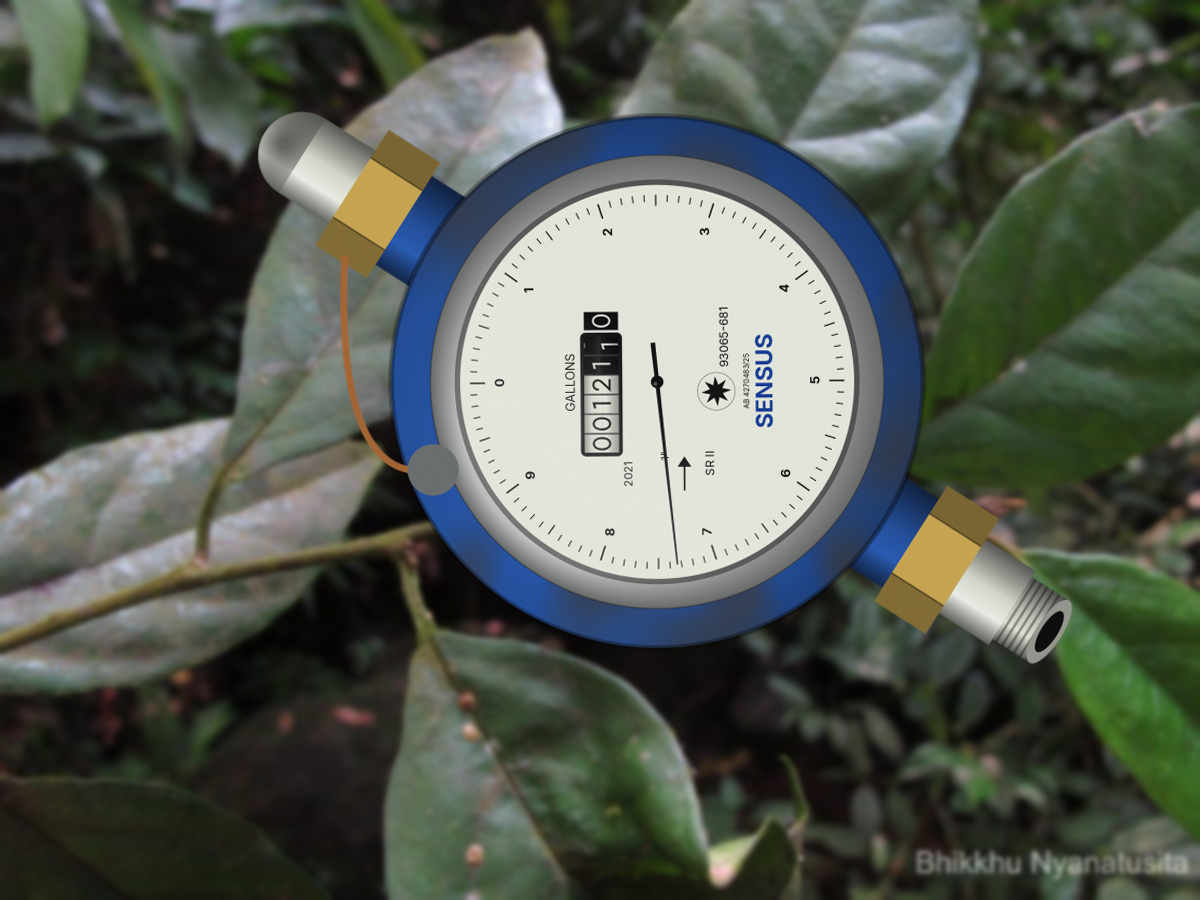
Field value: {"value": 12107.3, "unit": "gal"}
